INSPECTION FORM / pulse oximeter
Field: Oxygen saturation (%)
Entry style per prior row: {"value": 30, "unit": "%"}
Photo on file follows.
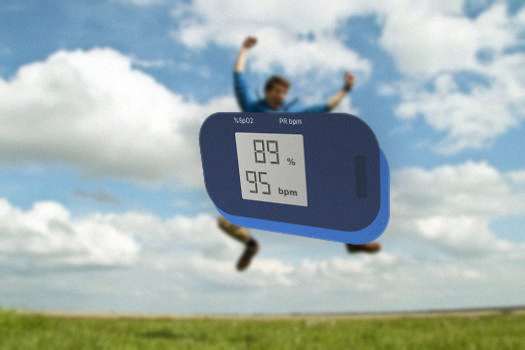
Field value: {"value": 89, "unit": "%"}
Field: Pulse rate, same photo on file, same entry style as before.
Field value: {"value": 95, "unit": "bpm"}
